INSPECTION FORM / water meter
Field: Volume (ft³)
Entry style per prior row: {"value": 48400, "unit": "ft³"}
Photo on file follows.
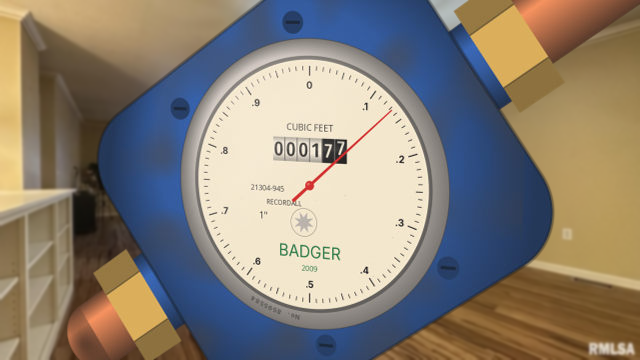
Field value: {"value": 177.13, "unit": "ft³"}
